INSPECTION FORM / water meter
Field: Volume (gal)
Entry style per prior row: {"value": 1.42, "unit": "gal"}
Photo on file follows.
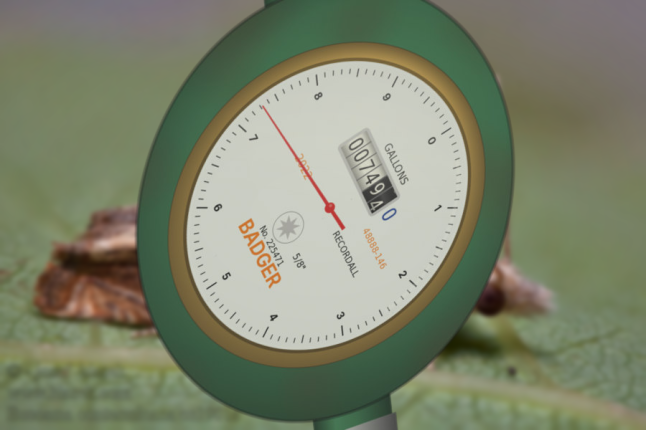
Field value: {"value": 74937.3, "unit": "gal"}
